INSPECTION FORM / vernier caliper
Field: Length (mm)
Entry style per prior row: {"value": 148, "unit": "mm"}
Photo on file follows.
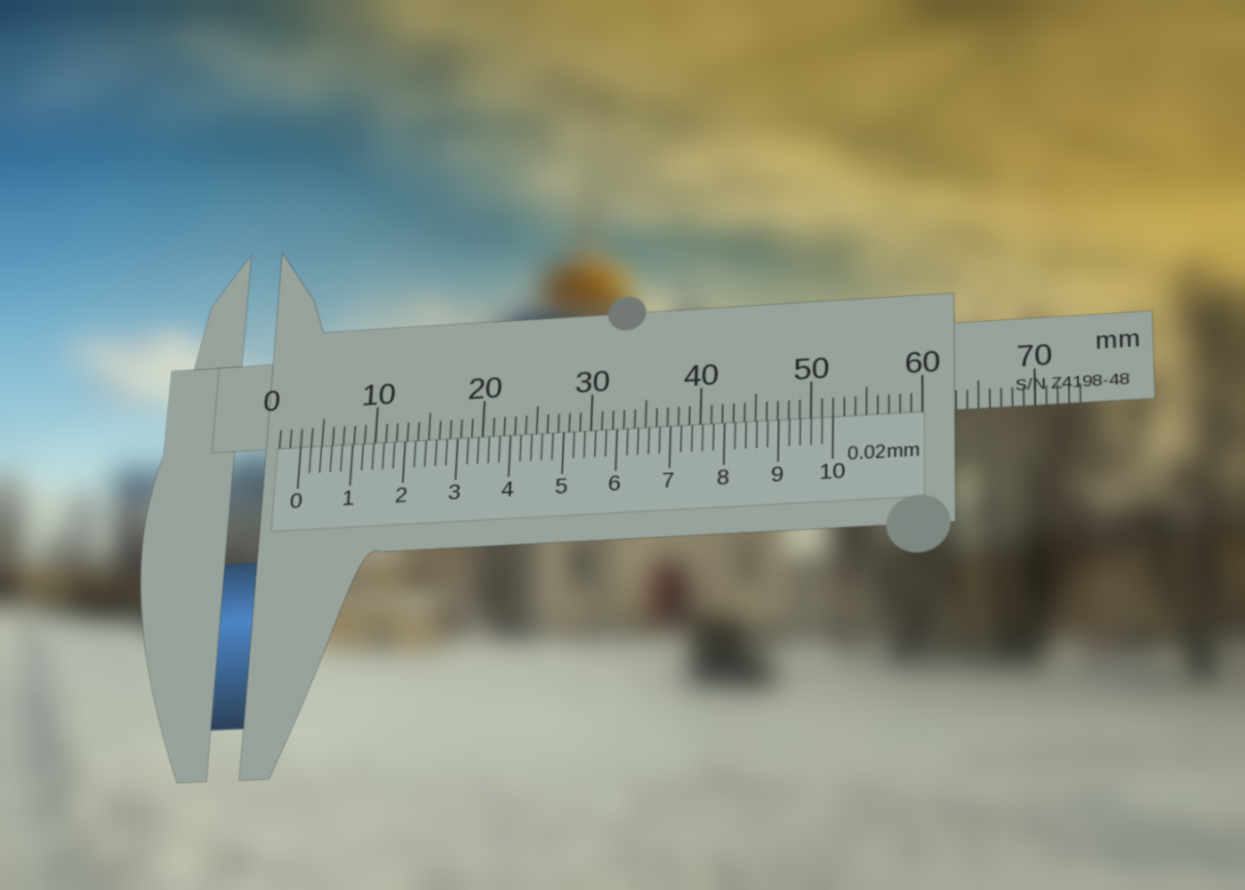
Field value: {"value": 3.0, "unit": "mm"}
